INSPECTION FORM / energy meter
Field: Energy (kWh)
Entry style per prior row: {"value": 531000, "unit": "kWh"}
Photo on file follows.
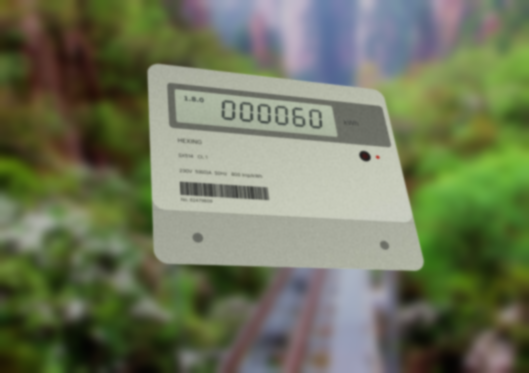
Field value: {"value": 60, "unit": "kWh"}
